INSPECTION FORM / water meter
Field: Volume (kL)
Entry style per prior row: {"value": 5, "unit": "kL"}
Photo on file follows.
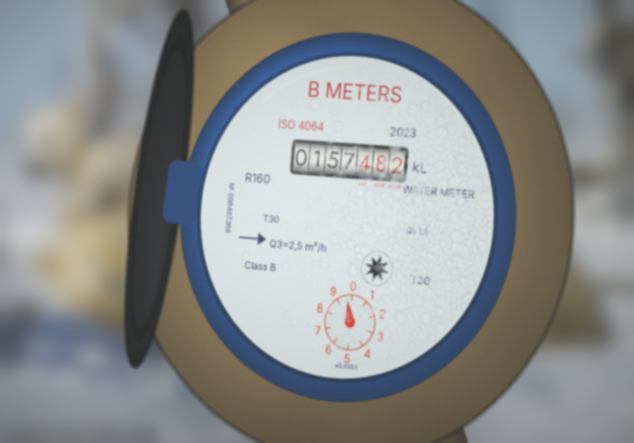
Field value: {"value": 157.4819, "unit": "kL"}
